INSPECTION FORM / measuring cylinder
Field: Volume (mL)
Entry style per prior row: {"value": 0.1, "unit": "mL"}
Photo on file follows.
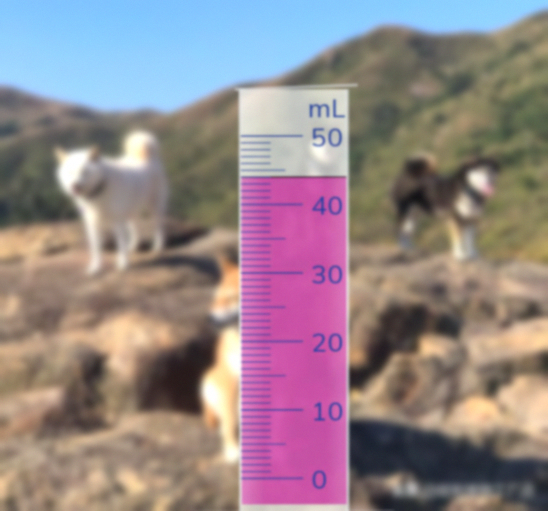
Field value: {"value": 44, "unit": "mL"}
